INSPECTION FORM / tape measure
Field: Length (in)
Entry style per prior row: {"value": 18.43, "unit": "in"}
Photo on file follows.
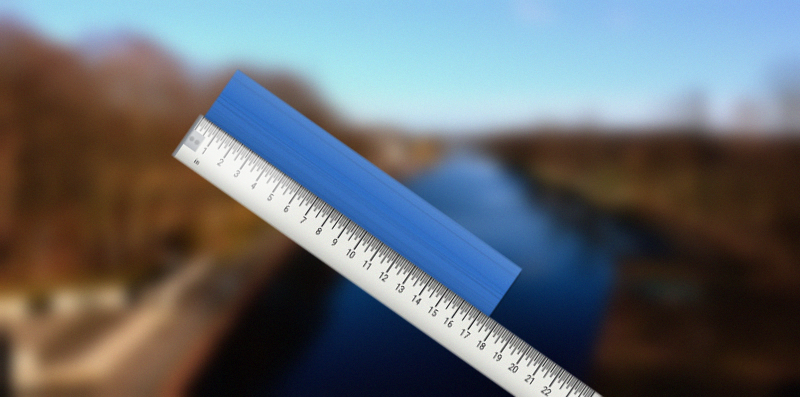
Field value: {"value": 17.5, "unit": "in"}
